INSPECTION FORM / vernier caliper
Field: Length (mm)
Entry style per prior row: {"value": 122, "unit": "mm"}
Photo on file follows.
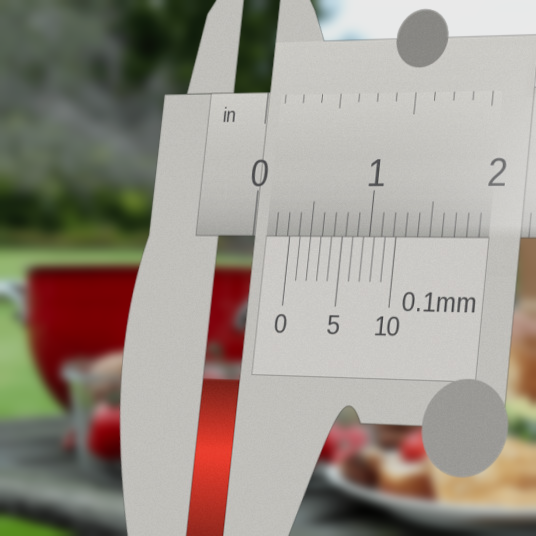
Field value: {"value": 3.2, "unit": "mm"}
